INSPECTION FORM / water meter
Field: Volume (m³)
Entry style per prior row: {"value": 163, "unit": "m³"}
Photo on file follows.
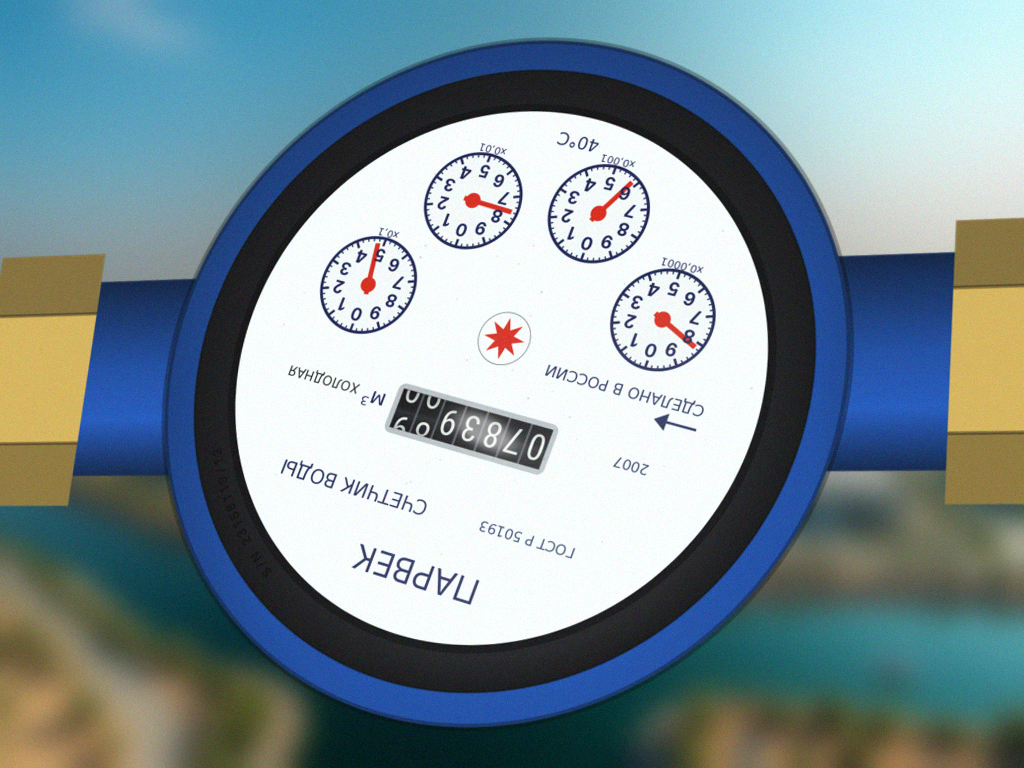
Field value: {"value": 783989.4758, "unit": "m³"}
